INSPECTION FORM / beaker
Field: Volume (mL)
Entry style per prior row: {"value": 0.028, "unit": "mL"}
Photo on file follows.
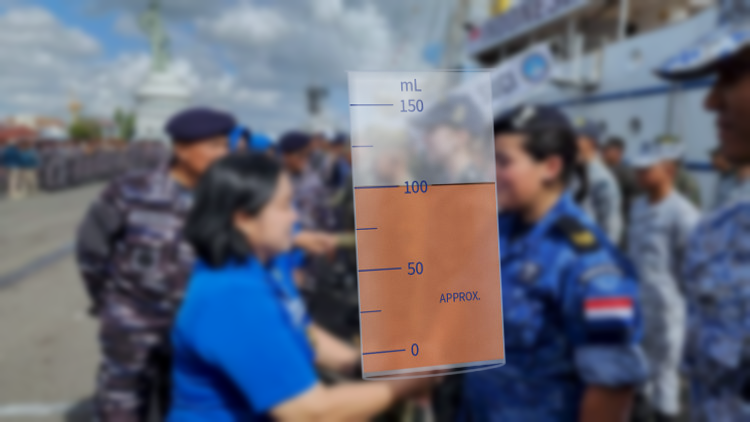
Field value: {"value": 100, "unit": "mL"}
